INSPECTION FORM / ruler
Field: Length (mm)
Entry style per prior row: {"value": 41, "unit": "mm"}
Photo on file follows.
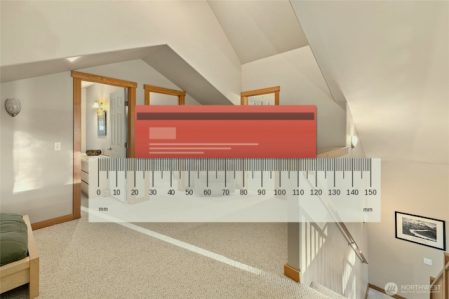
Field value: {"value": 100, "unit": "mm"}
